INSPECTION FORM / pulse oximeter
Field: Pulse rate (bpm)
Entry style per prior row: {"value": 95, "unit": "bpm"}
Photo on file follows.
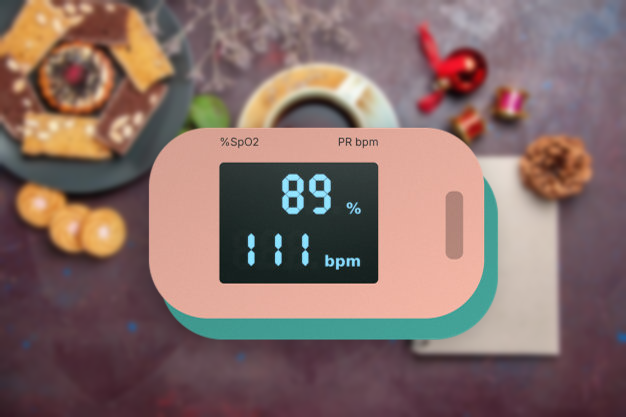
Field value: {"value": 111, "unit": "bpm"}
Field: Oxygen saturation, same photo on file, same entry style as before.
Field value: {"value": 89, "unit": "%"}
